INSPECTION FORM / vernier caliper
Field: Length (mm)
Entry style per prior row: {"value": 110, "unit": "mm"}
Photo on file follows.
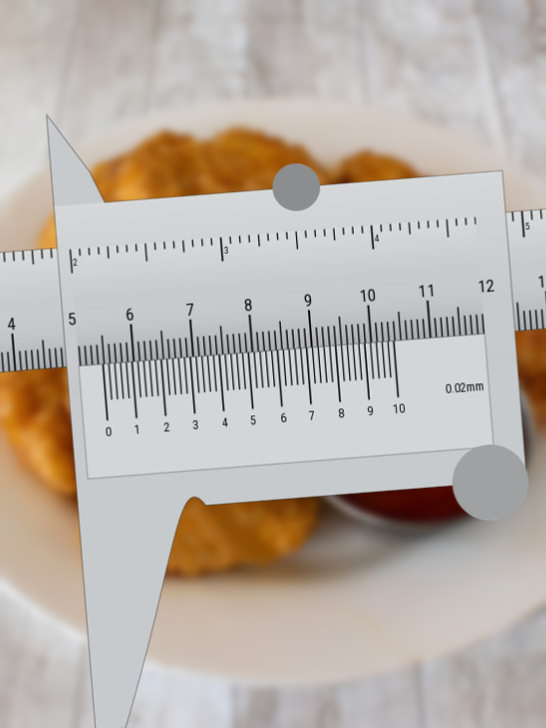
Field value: {"value": 54.8, "unit": "mm"}
